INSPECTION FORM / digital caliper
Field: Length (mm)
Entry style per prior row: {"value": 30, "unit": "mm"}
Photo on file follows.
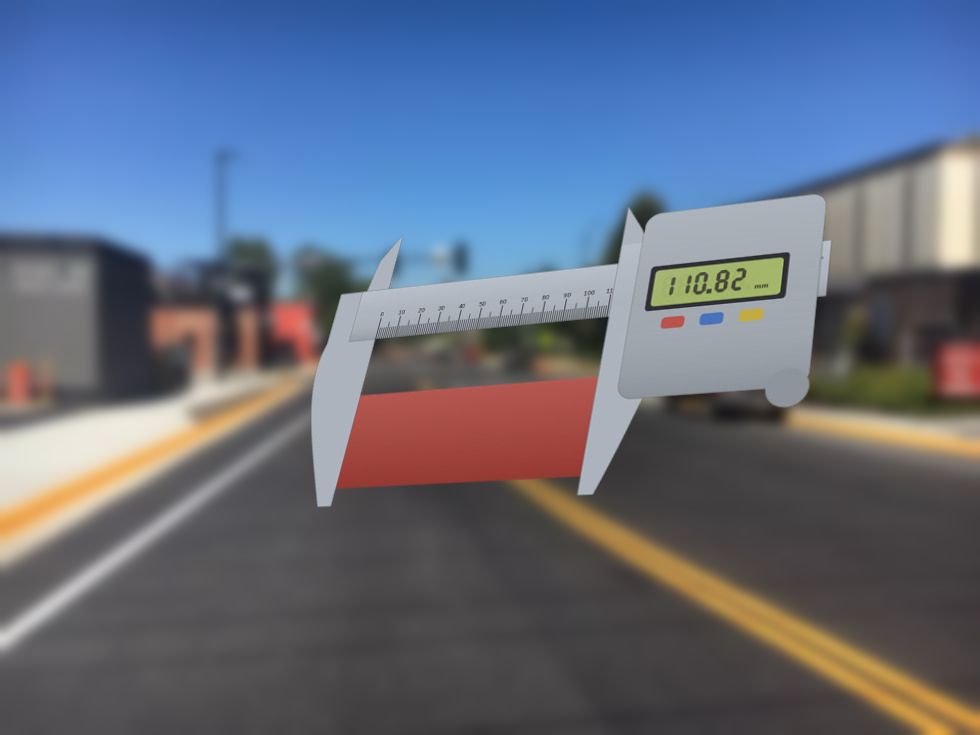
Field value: {"value": 110.82, "unit": "mm"}
